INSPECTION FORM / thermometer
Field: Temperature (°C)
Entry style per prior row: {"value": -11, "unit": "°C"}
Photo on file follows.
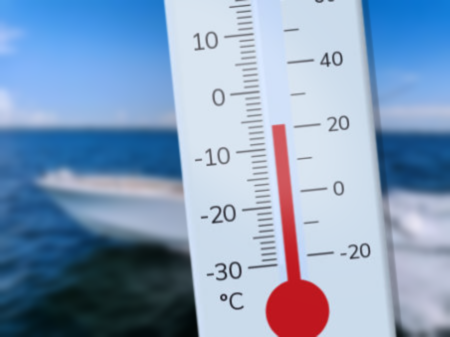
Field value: {"value": -6, "unit": "°C"}
